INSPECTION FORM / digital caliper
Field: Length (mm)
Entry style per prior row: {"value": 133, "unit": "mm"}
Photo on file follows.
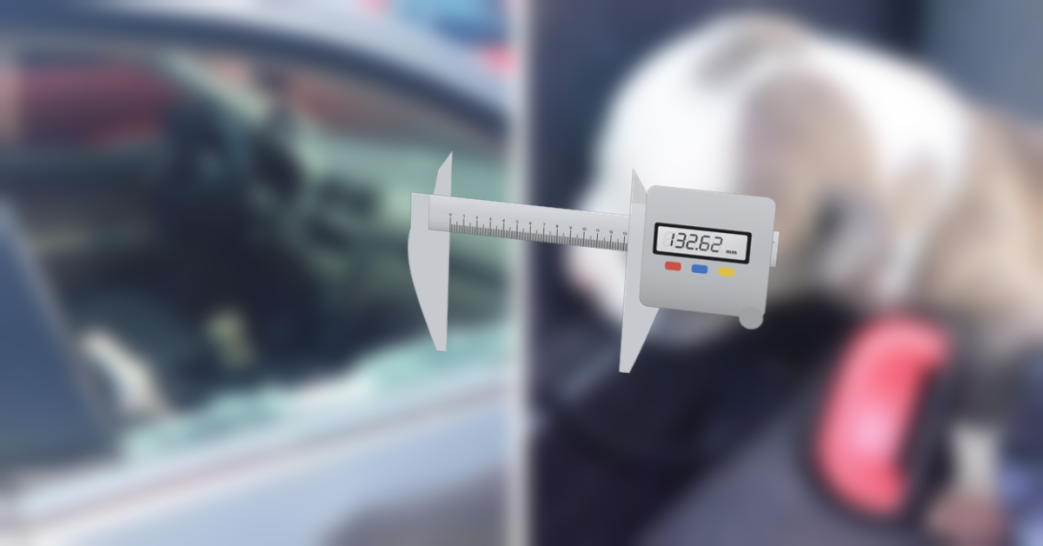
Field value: {"value": 132.62, "unit": "mm"}
